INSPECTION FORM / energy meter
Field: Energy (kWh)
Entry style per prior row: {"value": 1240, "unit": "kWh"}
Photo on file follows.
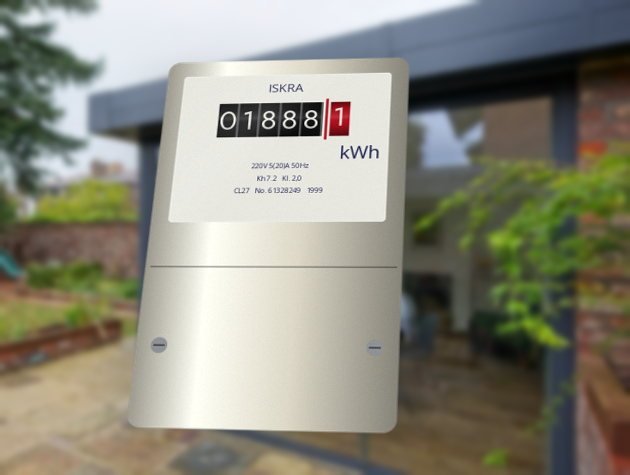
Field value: {"value": 1888.1, "unit": "kWh"}
